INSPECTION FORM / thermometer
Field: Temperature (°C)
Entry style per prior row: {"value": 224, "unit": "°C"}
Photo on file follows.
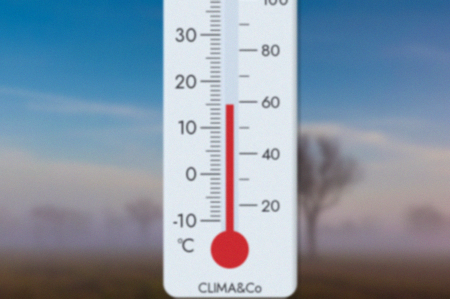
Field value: {"value": 15, "unit": "°C"}
